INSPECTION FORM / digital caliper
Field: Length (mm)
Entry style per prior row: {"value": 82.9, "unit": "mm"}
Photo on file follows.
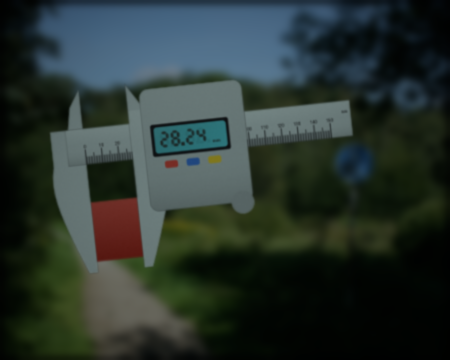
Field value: {"value": 28.24, "unit": "mm"}
